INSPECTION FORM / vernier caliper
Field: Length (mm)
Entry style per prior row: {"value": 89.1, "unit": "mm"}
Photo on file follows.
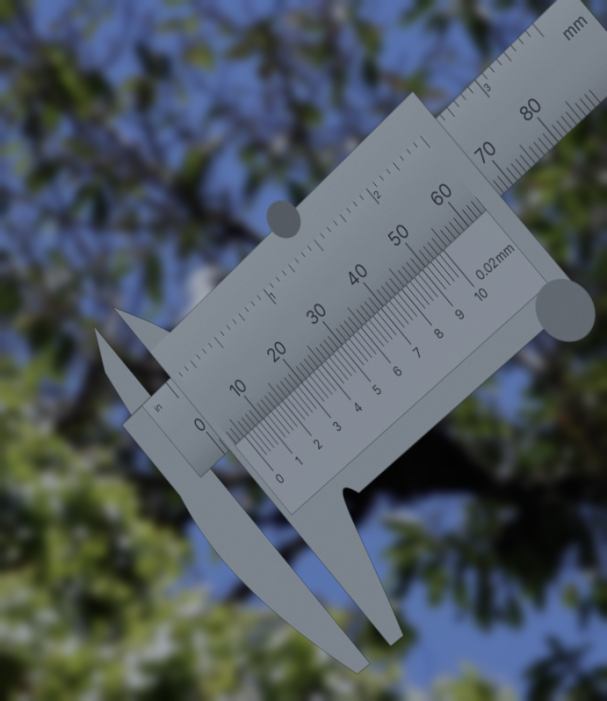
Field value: {"value": 5.2, "unit": "mm"}
